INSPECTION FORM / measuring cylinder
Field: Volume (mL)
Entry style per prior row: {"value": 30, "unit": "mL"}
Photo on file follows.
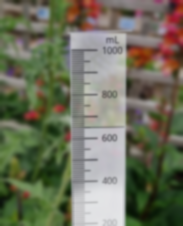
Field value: {"value": 650, "unit": "mL"}
